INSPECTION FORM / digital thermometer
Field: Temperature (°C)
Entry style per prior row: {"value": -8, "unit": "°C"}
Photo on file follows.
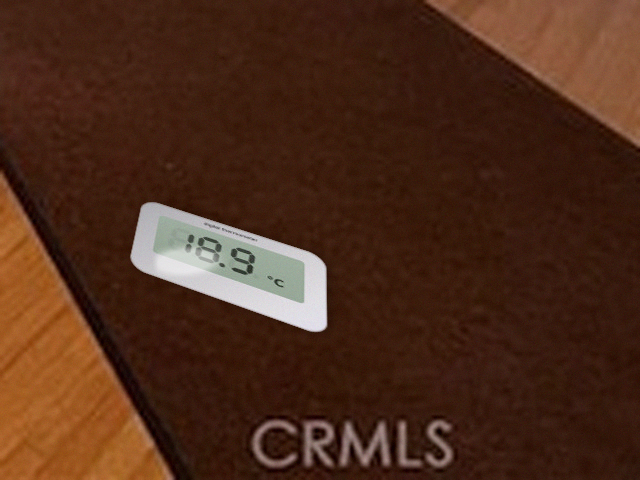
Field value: {"value": 18.9, "unit": "°C"}
